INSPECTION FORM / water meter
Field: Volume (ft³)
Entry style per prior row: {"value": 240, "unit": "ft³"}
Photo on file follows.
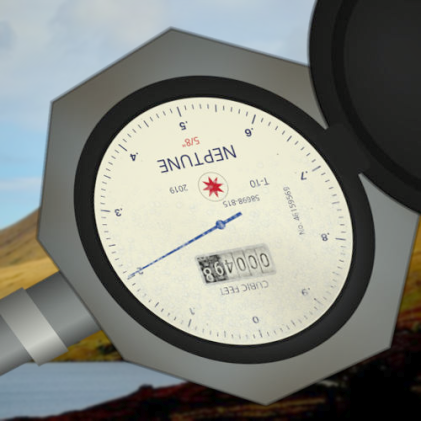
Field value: {"value": 498.20, "unit": "ft³"}
